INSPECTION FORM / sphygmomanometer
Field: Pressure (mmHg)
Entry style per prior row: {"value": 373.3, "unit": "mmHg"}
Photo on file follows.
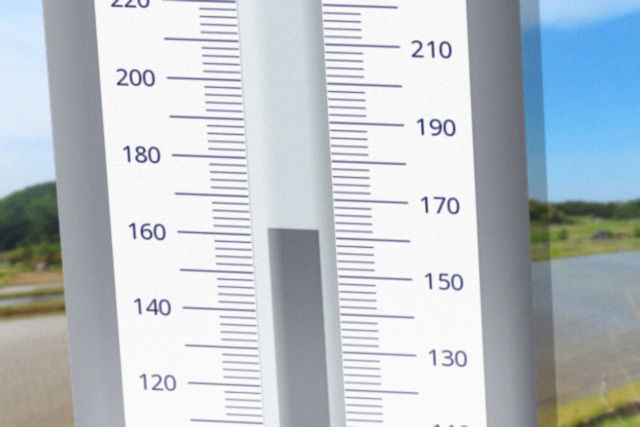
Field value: {"value": 162, "unit": "mmHg"}
